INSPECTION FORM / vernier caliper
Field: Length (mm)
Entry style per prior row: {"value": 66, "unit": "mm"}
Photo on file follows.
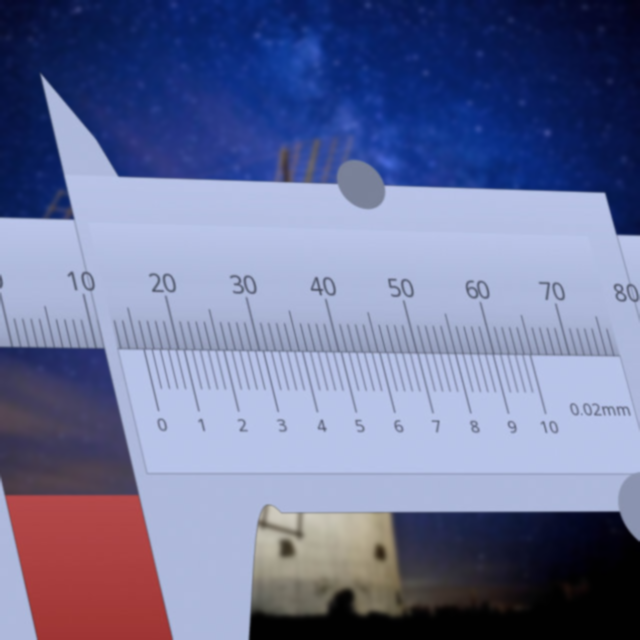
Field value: {"value": 15.8, "unit": "mm"}
